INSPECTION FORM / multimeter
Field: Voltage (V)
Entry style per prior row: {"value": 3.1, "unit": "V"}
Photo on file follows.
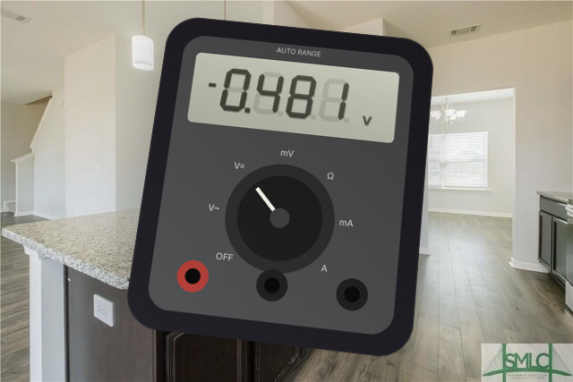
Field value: {"value": -0.481, "unit": "V"}
